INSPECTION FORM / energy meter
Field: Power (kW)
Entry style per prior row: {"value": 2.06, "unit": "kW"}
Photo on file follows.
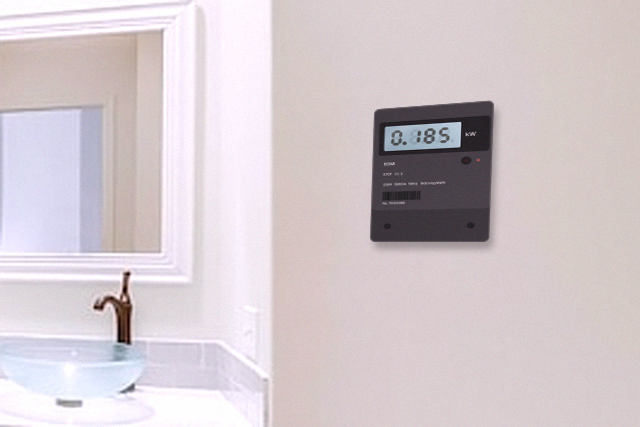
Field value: {"value": 0.185, "unit": "kW"}
